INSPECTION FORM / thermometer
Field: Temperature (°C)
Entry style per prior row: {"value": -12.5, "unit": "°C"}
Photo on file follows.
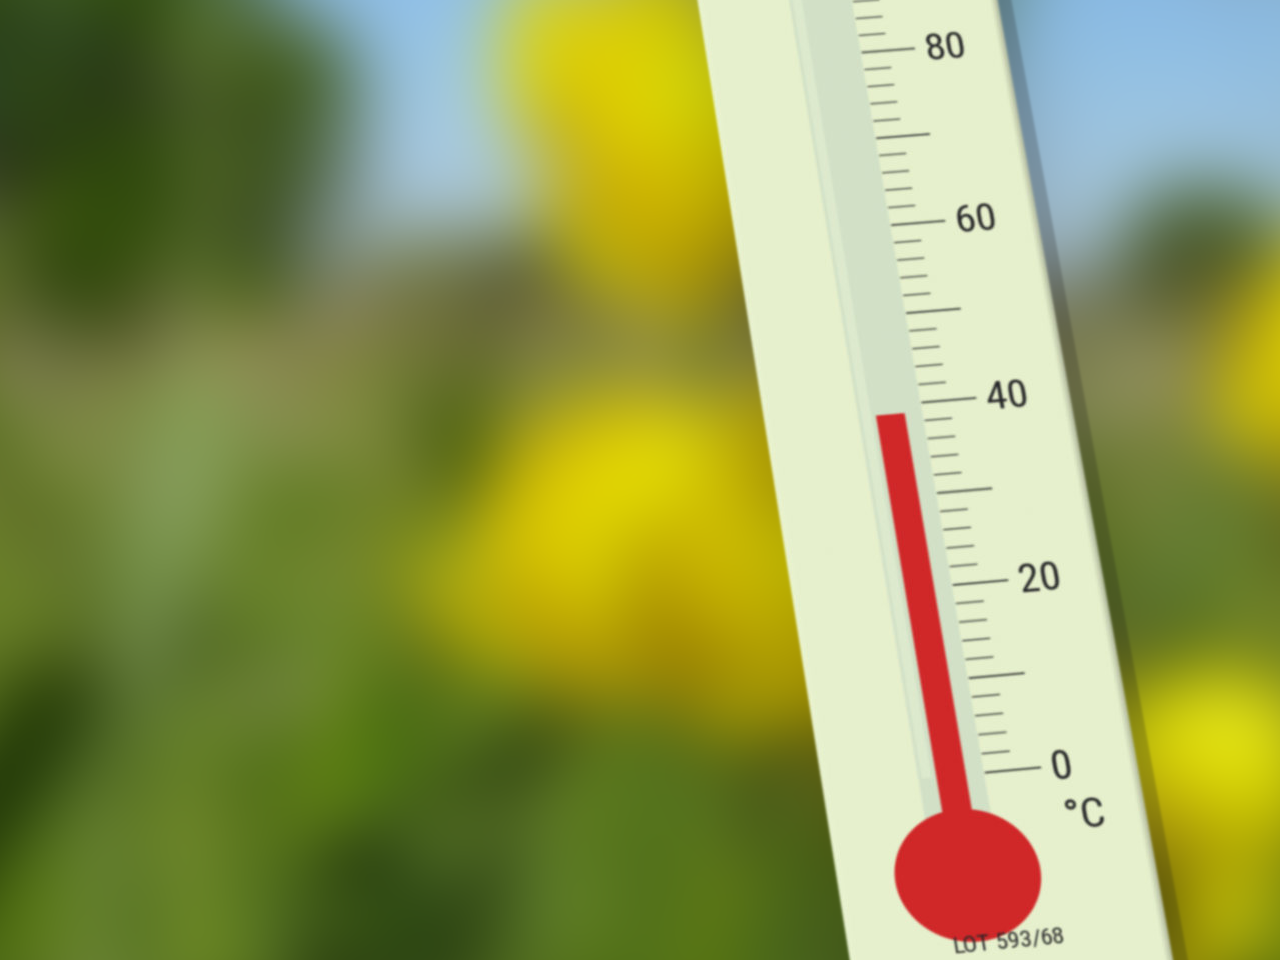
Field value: {"value": 39, "unit": "°C"}
